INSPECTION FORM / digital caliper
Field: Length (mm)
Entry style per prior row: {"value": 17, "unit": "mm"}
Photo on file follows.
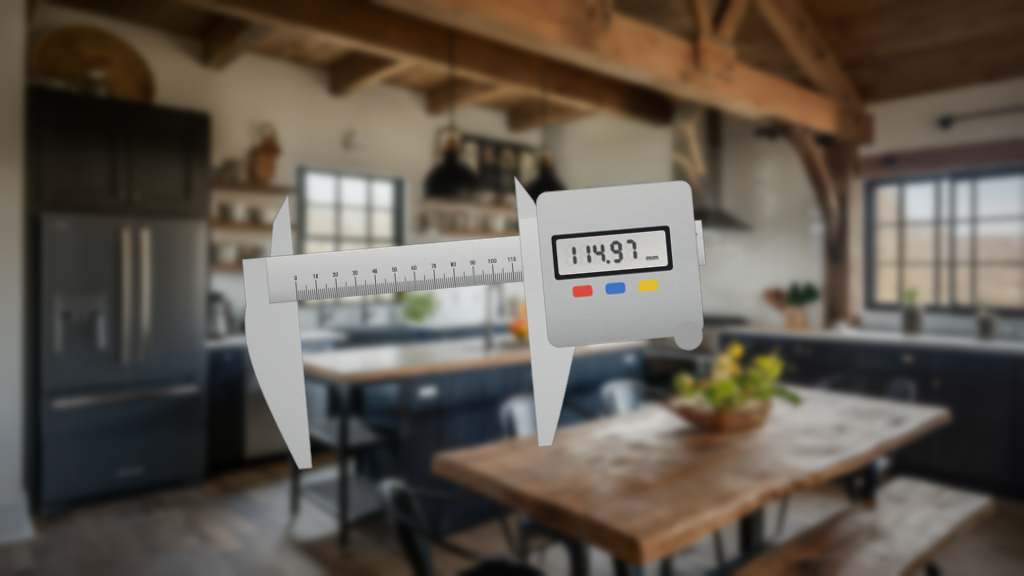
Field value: {"value": 114.97, "unit": "mm"}
